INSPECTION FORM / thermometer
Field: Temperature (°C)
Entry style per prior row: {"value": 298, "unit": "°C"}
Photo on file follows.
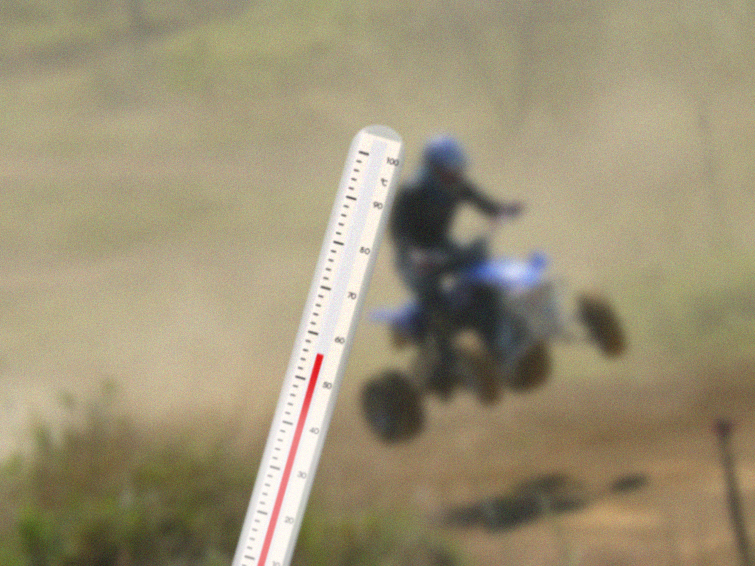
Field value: {"value": 56, "unit": "°C"}
